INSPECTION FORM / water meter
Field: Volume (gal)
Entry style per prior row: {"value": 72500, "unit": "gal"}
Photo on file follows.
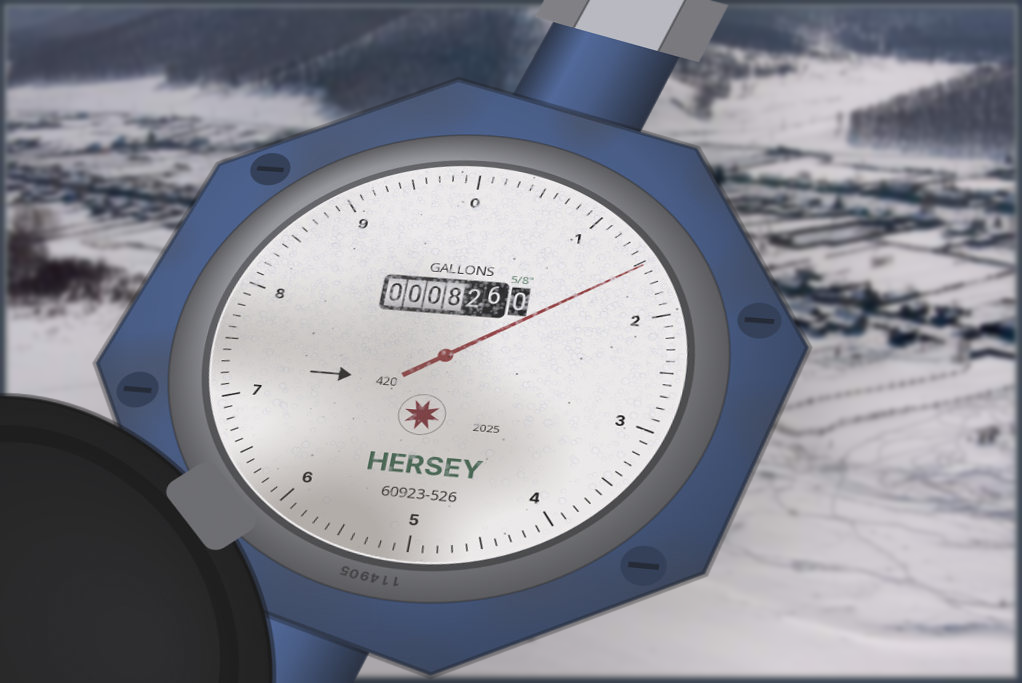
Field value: {"value": 8261.5, "unit": "gal"}
